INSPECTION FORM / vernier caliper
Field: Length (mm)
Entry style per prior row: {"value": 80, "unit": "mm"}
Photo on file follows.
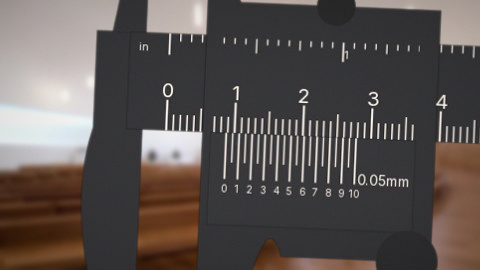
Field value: {"value": 8.8, "unit": "mm"}
